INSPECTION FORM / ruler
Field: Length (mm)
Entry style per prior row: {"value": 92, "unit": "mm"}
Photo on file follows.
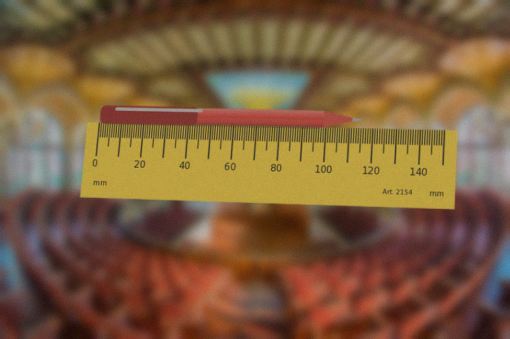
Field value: {"value": 115, "unit": "mm"}
